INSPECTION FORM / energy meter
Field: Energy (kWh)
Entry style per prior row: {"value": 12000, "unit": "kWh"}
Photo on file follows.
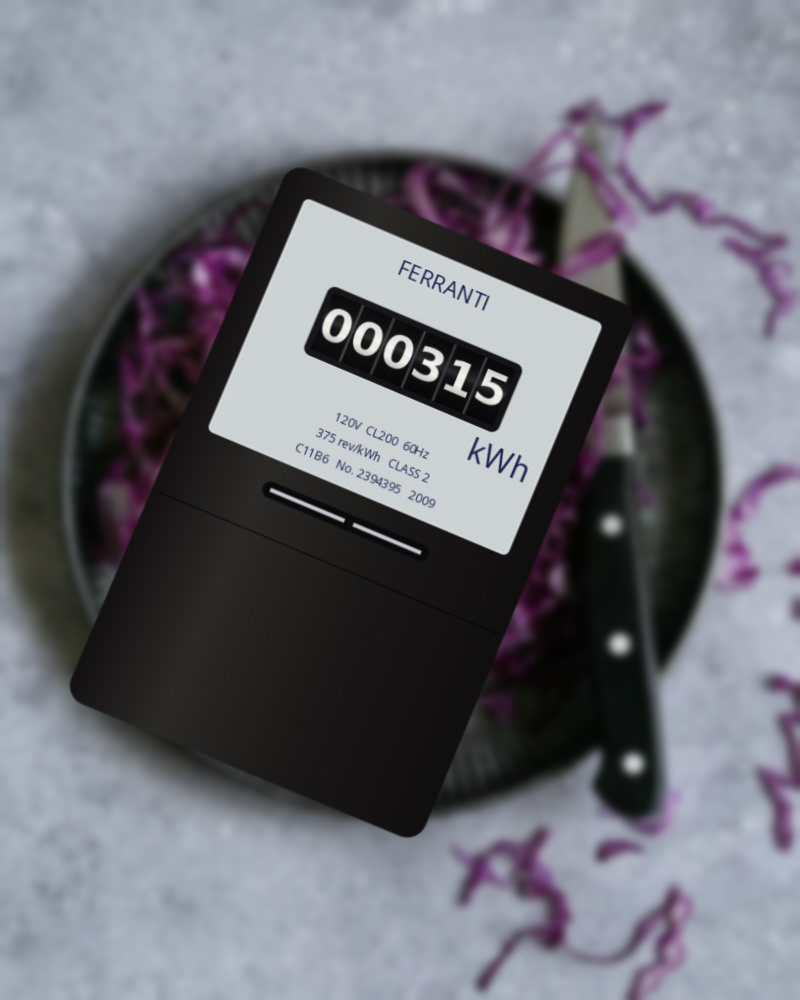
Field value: {"value": 315, "unit": "kWh"}
